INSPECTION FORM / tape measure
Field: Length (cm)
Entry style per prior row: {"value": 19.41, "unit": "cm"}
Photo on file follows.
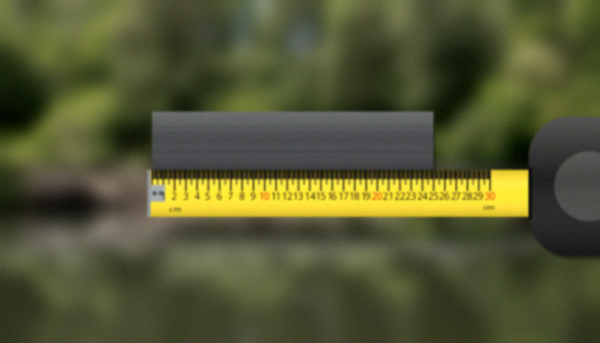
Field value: {"value": 25, "unit": "cm"}
